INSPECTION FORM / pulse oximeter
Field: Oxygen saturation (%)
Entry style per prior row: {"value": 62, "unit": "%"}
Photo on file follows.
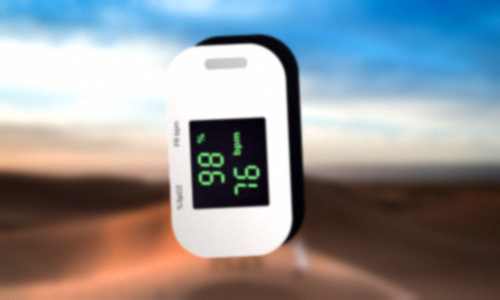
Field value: {"value": 98, "unit": "%"}
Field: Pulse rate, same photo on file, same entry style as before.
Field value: {"value": 76, "unit": "bpm"}
